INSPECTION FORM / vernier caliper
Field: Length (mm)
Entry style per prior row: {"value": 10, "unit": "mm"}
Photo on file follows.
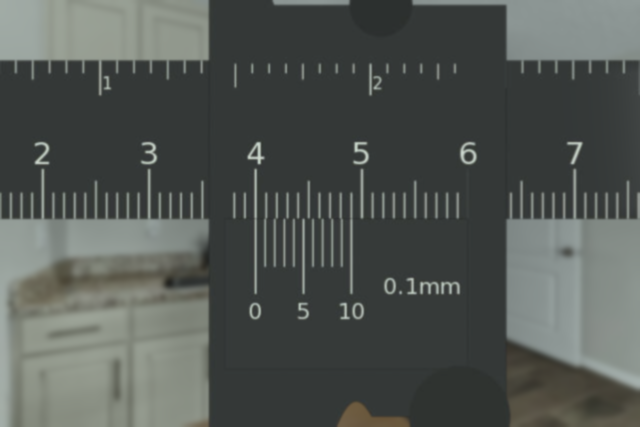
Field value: {"value": 40.0, "unit": "mm"}
